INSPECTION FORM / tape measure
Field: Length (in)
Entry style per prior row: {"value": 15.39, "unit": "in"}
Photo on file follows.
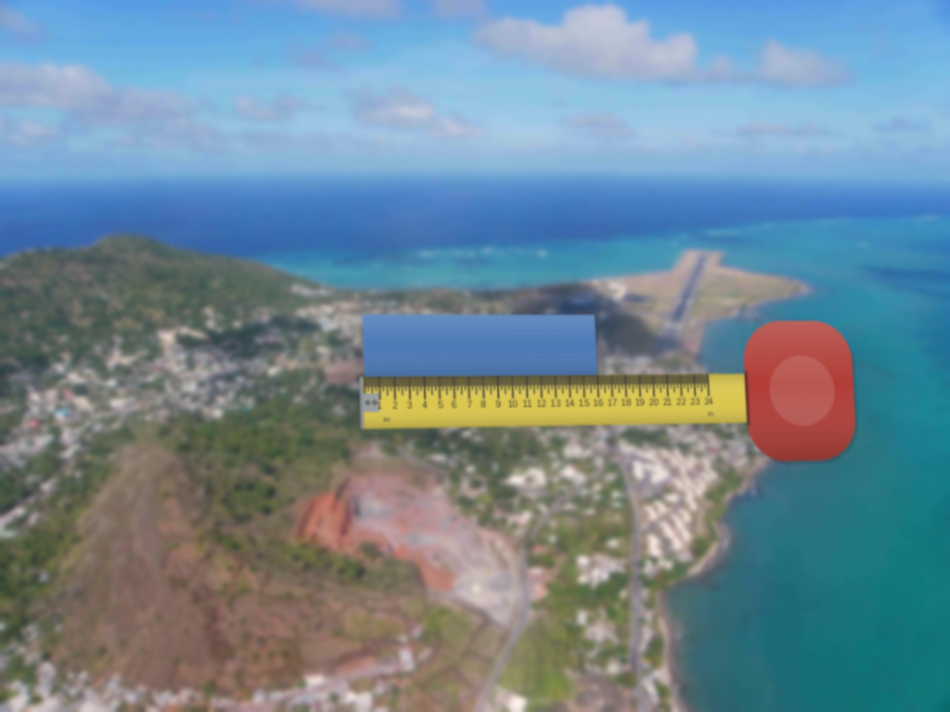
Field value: {"value": 16, "unit": "in"}
